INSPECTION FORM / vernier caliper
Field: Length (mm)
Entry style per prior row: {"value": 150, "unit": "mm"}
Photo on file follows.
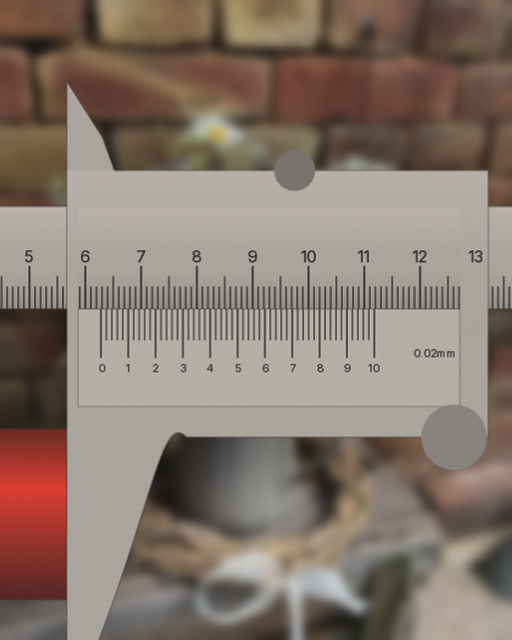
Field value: {"value": 62.8, "unit": "mm"}
